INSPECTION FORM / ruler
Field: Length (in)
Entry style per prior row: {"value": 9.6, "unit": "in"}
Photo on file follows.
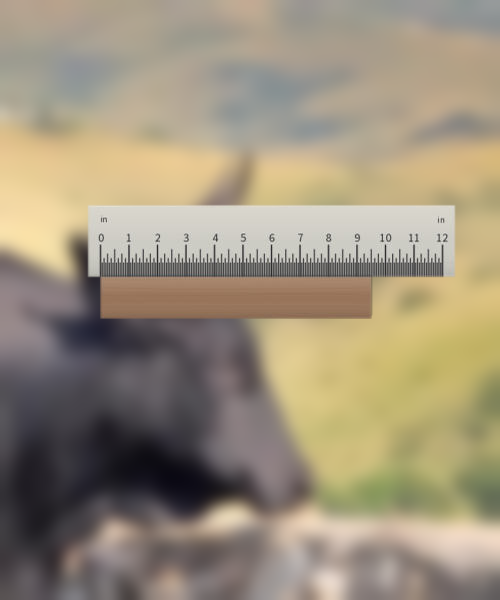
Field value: {"value": 9.5, "unit": "in"}
